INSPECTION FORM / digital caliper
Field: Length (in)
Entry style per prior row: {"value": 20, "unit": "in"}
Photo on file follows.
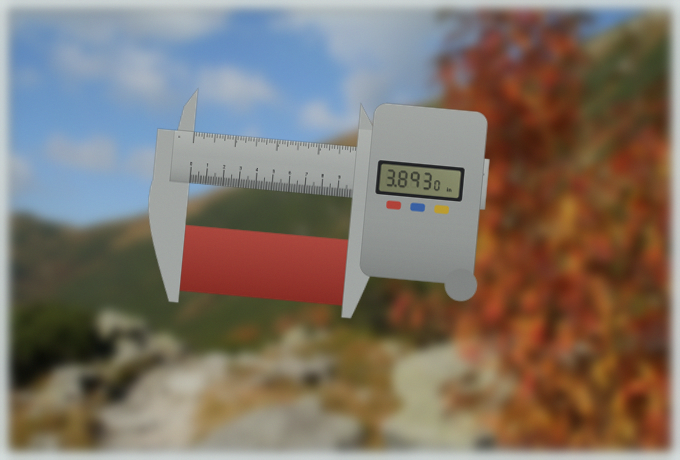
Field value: {"value": 3.8930, "unit": "in"}
